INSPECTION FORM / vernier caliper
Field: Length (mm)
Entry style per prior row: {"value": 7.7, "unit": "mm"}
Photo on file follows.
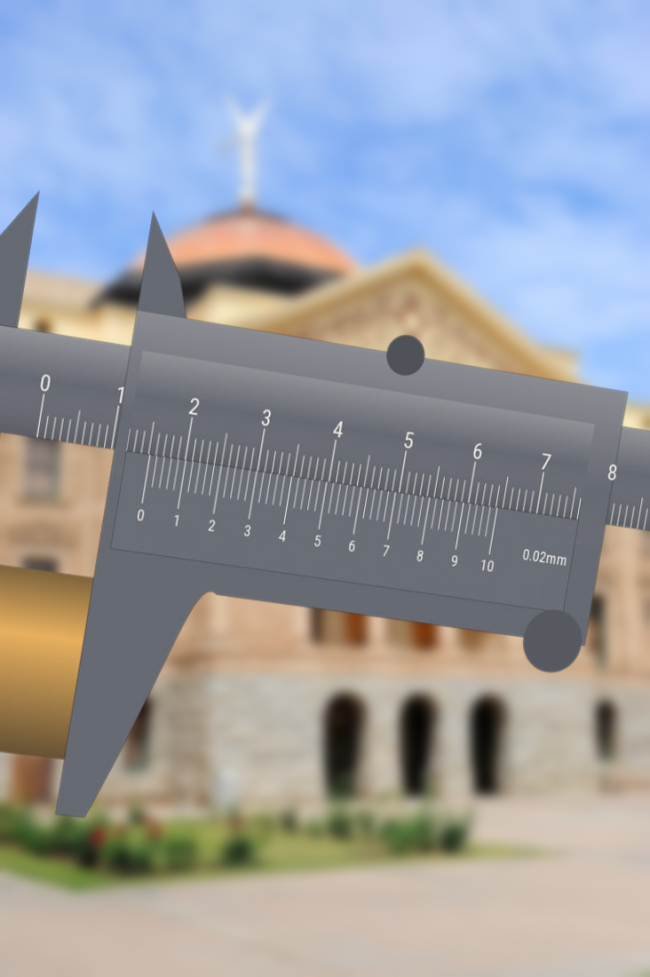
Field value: {"value": 15.2, "unit": "mm"}
